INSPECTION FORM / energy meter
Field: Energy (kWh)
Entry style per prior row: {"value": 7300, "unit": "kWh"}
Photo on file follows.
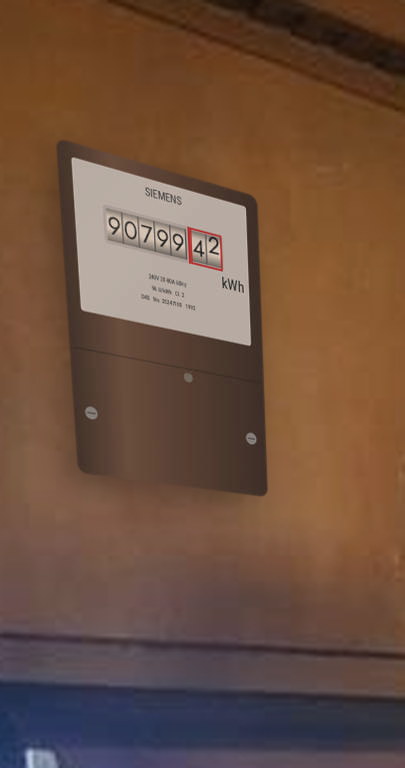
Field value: {"value": 90799.42, "unit": "kWh"}
